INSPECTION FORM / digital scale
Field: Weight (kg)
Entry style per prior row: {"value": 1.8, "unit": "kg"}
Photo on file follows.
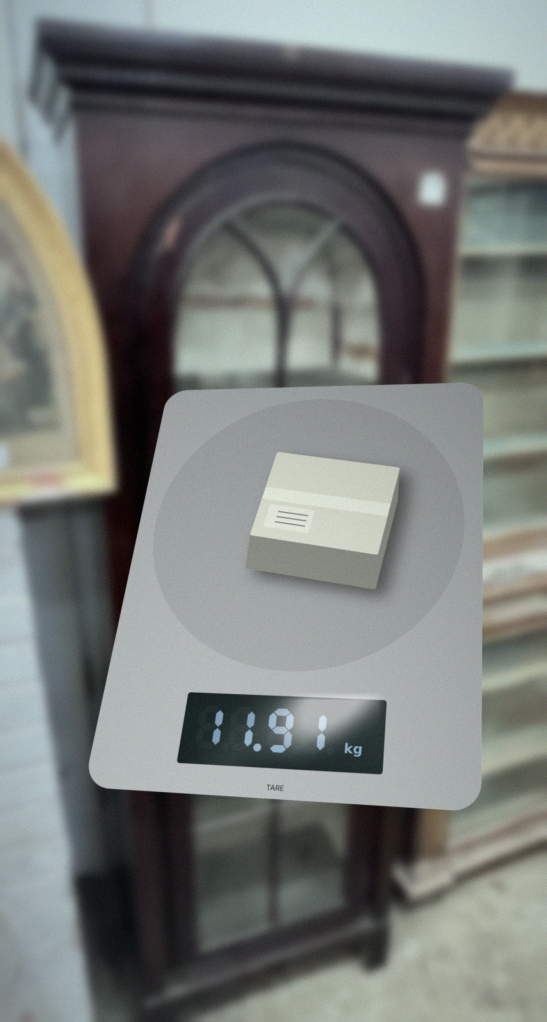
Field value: {"value": 11.91, "unit": "kg"}
